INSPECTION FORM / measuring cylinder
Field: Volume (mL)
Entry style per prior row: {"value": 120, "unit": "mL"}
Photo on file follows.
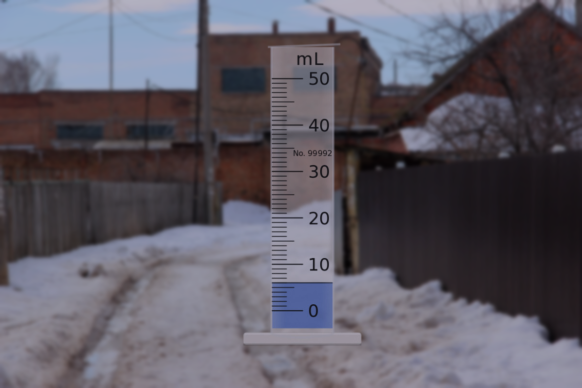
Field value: {"value": 6, "unit": "mL"}
